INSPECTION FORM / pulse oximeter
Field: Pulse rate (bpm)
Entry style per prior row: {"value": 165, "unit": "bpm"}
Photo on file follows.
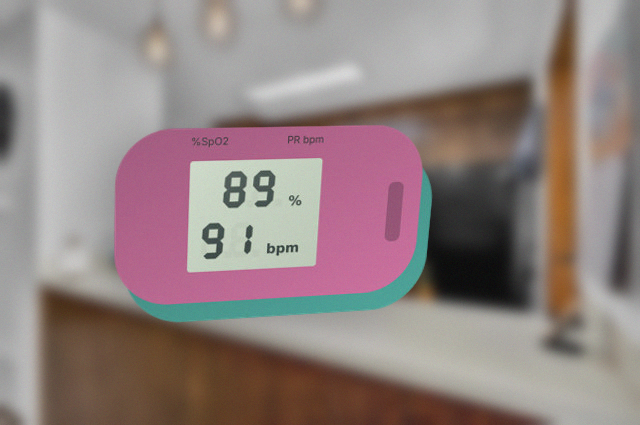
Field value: {"value": 91, "unit": "bpm"}
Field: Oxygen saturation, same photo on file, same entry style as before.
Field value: {"value": 89, "unit": "%"}
